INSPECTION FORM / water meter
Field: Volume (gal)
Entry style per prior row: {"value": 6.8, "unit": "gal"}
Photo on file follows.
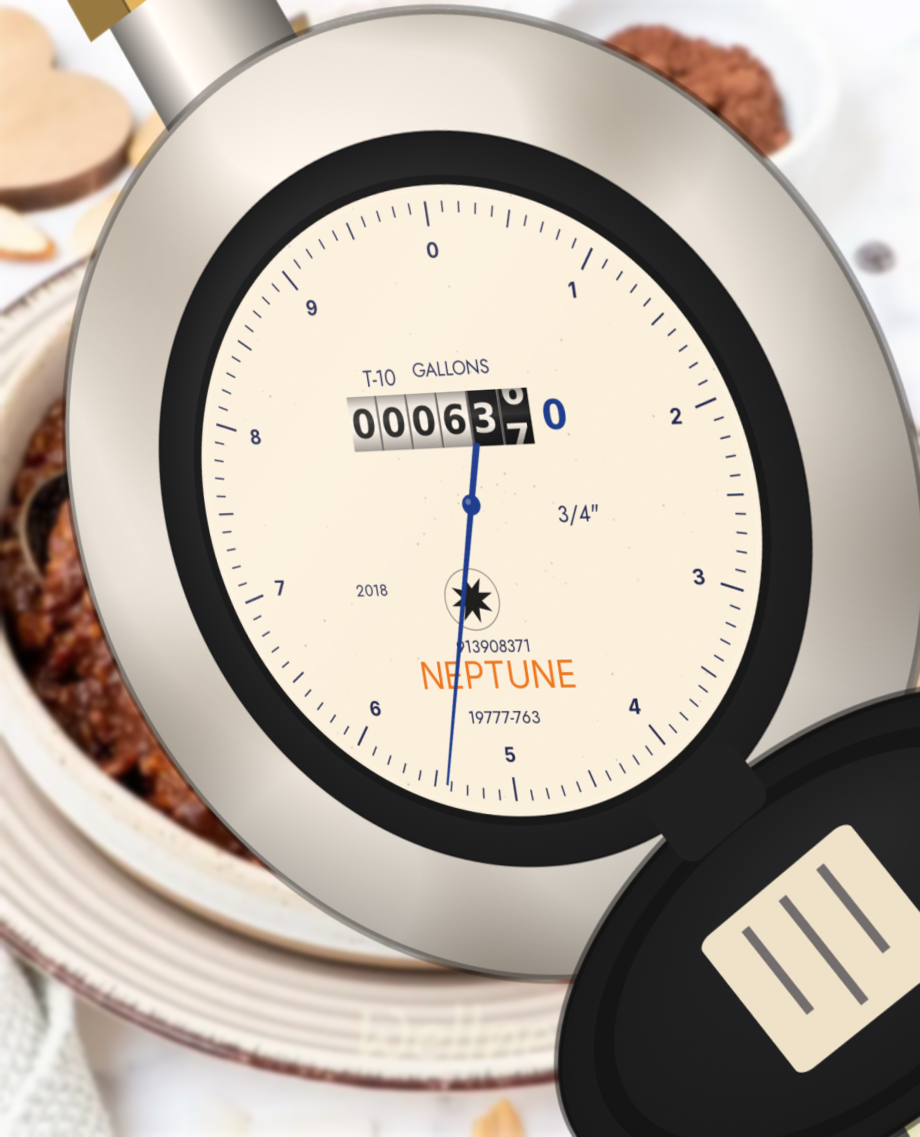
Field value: {"value": 6365.4, "unit": "gal"}
